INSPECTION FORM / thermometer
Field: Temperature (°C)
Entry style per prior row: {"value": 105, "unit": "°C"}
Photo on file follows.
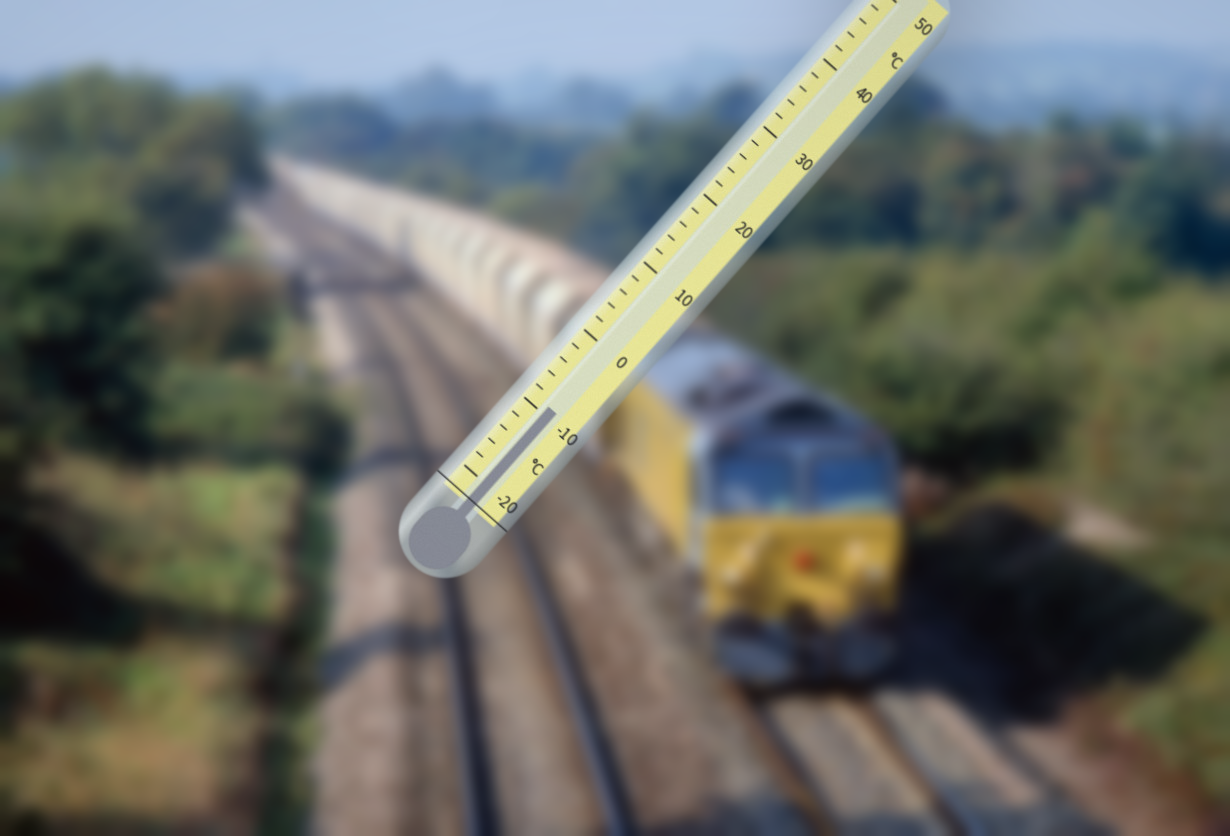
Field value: {"value": -9, "unit": "°C"}
